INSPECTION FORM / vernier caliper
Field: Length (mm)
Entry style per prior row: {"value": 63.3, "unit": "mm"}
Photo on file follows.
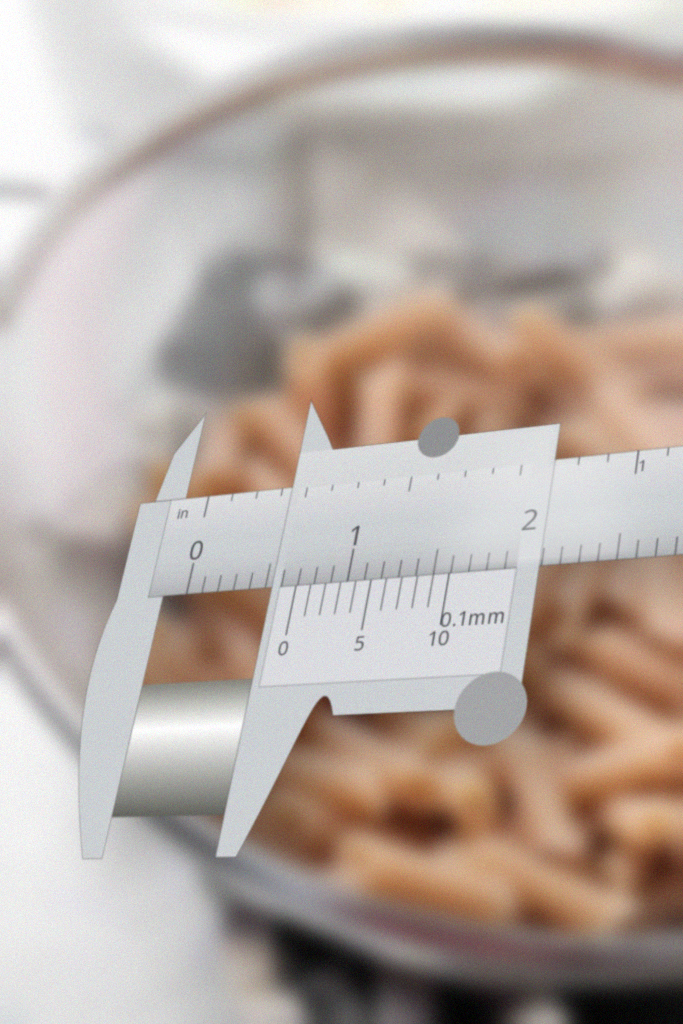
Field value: {"value": 6.9, "unit": "mm"}
